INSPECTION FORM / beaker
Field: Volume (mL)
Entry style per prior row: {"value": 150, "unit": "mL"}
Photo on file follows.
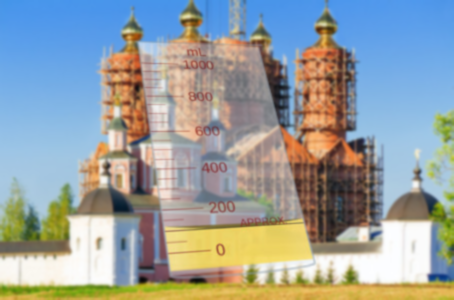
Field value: {"value": 100, "unit": "mL"}
